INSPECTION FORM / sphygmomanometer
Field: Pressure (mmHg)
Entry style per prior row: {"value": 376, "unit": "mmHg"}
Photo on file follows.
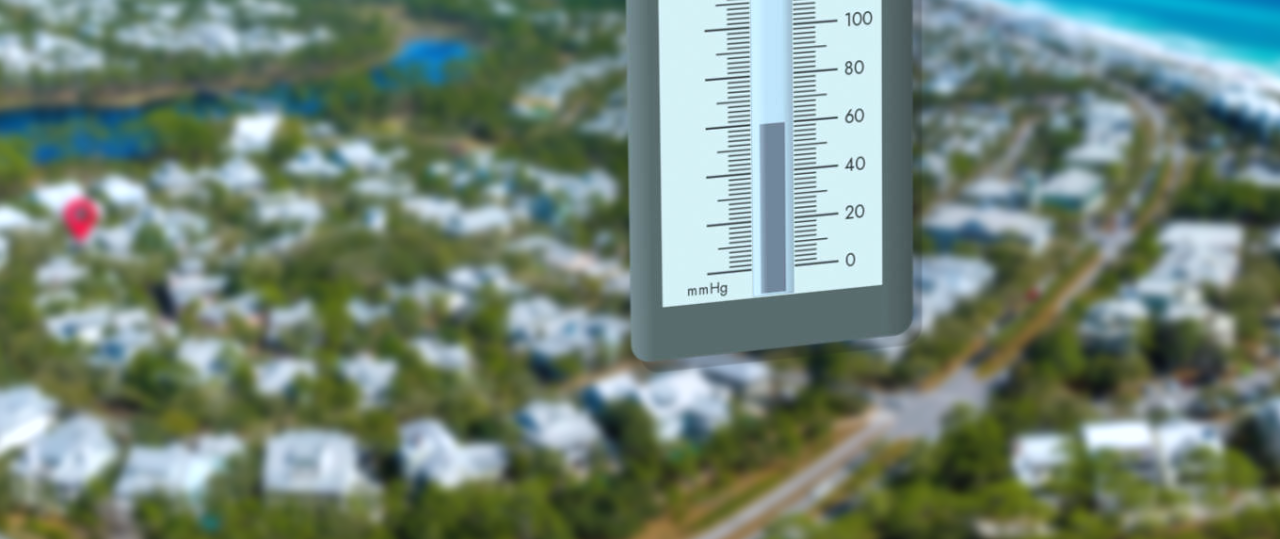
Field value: {"value": 60, "unit": "mmHg"}
